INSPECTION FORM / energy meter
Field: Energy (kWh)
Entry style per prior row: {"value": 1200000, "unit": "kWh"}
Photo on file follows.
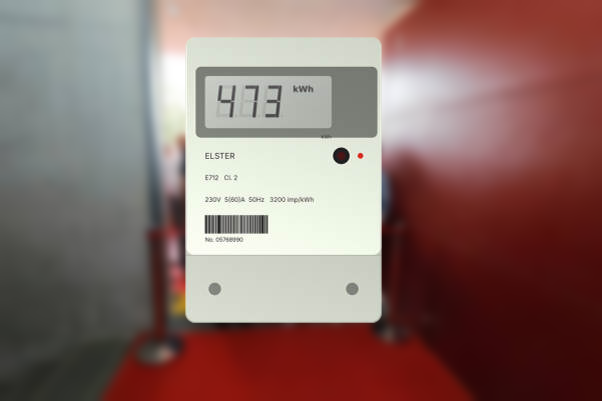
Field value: {"value": 473, "unit": "kWh"}
